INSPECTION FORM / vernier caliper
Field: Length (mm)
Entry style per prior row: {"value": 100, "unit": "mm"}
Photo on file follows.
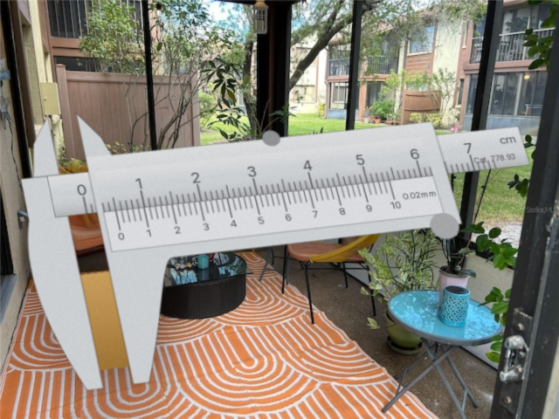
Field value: {"value": 5.0, "unit": "mm"}
